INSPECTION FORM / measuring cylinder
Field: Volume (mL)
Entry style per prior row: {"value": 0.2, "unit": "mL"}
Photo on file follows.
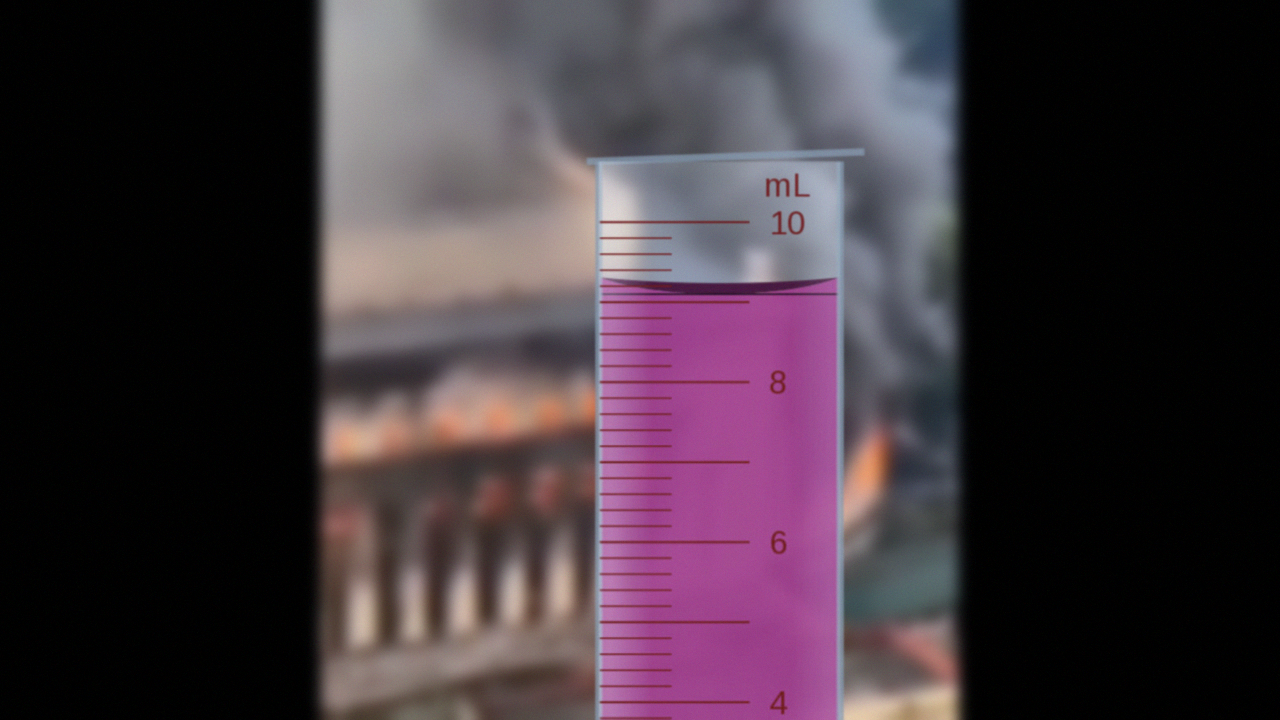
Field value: {"value": 9.1, "unit": "mL"}
